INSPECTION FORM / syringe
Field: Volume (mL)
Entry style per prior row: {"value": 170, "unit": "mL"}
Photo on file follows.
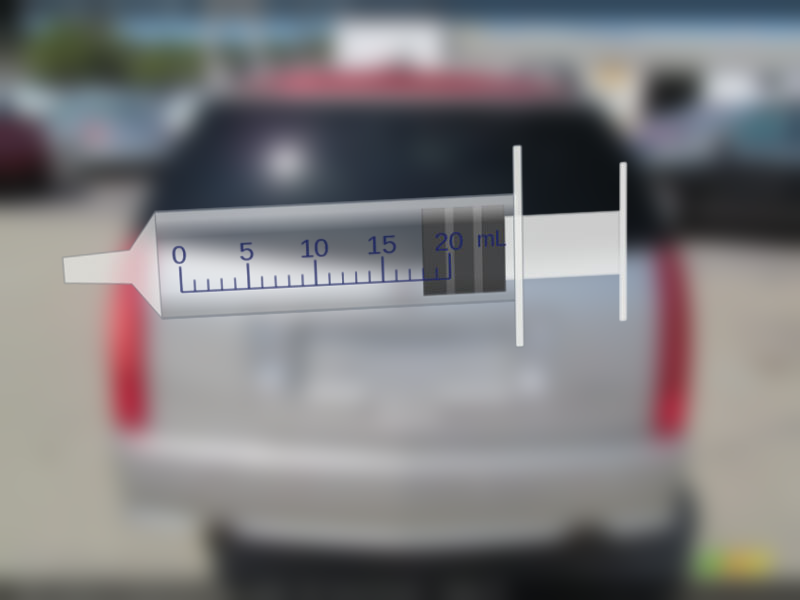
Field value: {"value": 18, "unit": "mL"}
